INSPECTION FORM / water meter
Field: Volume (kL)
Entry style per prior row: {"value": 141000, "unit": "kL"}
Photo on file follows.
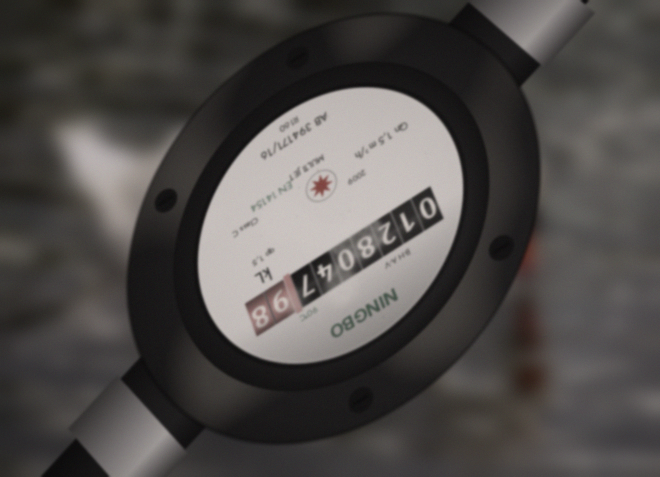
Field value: {"value": 128047.98, "unit": "kL"}
